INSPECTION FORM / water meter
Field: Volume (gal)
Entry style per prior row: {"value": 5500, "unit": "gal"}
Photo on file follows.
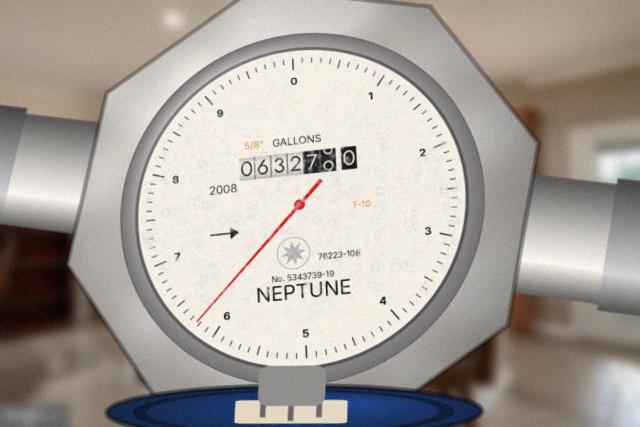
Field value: {"value": 632786.2, "unit": "gal"}
